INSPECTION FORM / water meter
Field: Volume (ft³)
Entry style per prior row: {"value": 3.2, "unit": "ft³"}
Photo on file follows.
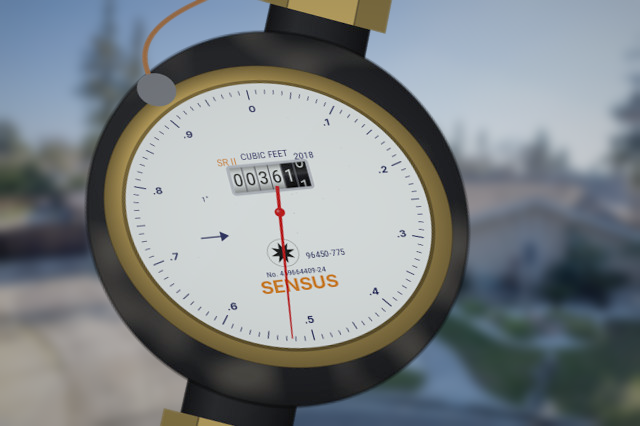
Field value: {"value": 3610.52, "unit": "ft³"}
